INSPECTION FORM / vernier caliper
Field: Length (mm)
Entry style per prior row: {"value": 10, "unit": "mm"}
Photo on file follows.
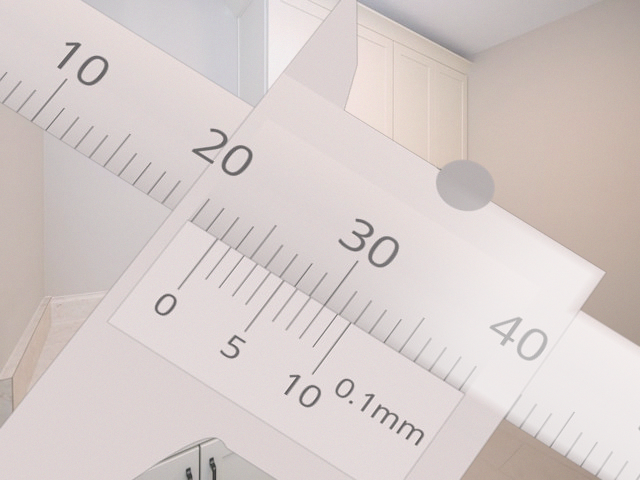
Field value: {"value": 22.8, "unit": "mm"}
